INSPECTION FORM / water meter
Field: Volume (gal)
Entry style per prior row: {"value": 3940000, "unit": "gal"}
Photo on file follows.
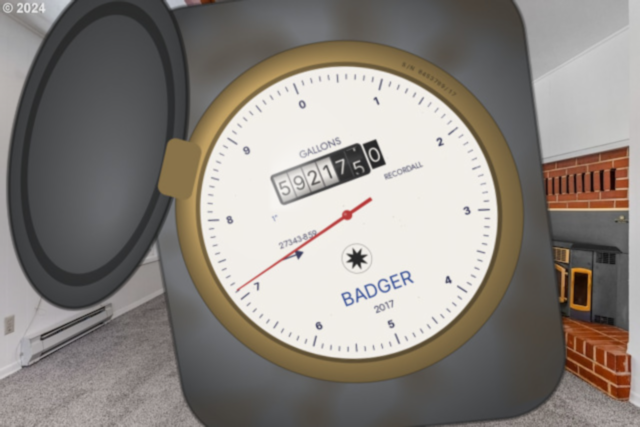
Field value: {"value": 5921747.1, "unit": "gal"}
